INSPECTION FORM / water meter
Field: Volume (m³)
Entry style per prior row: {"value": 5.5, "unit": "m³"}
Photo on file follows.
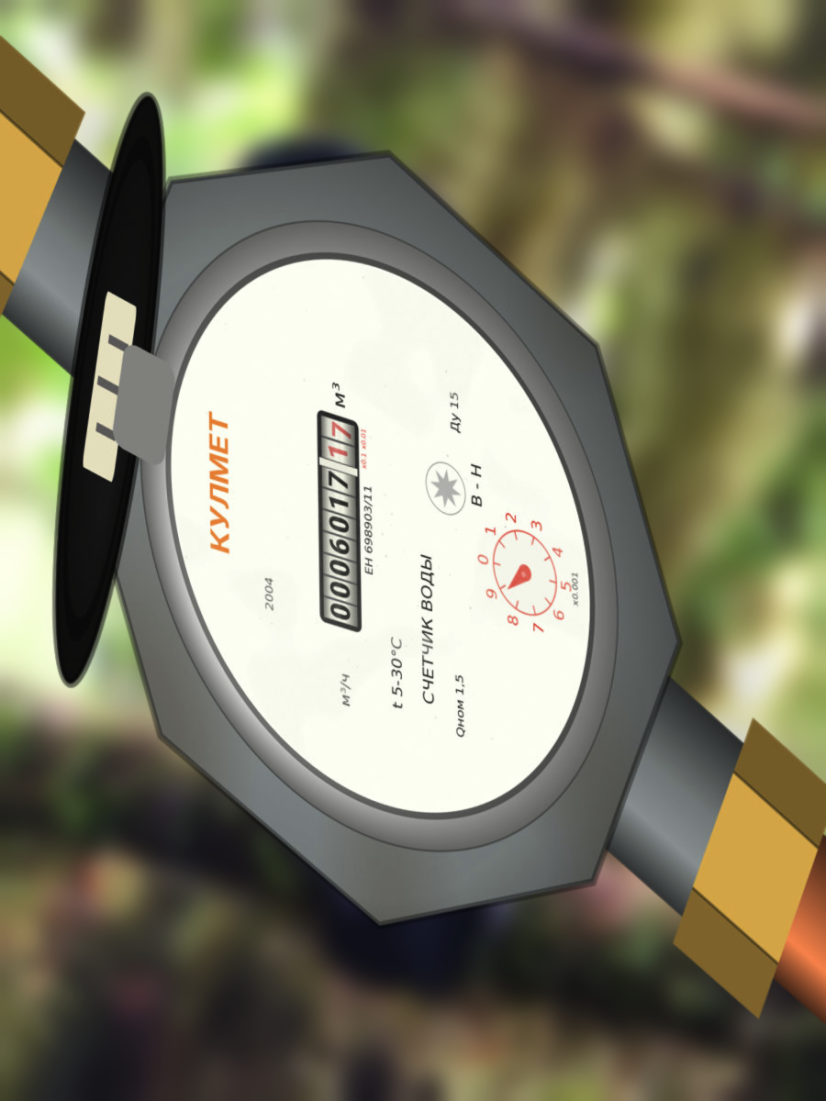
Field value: {"value": 6017.168, "unit": "m³"}
